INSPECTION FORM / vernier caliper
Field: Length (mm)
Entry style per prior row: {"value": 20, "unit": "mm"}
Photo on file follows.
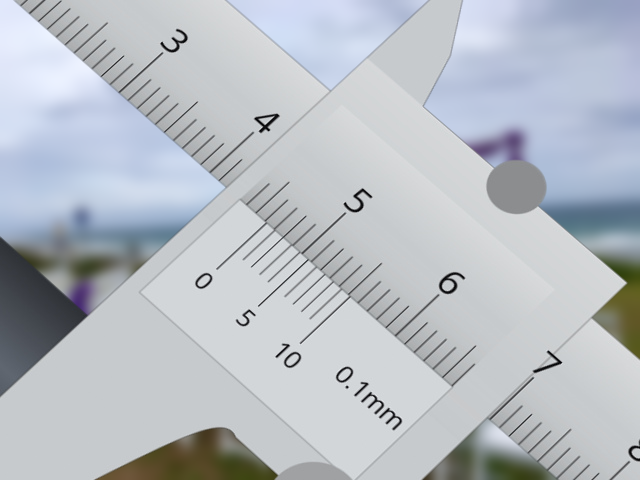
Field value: {"value": 46.2, "unit": "mm"}
